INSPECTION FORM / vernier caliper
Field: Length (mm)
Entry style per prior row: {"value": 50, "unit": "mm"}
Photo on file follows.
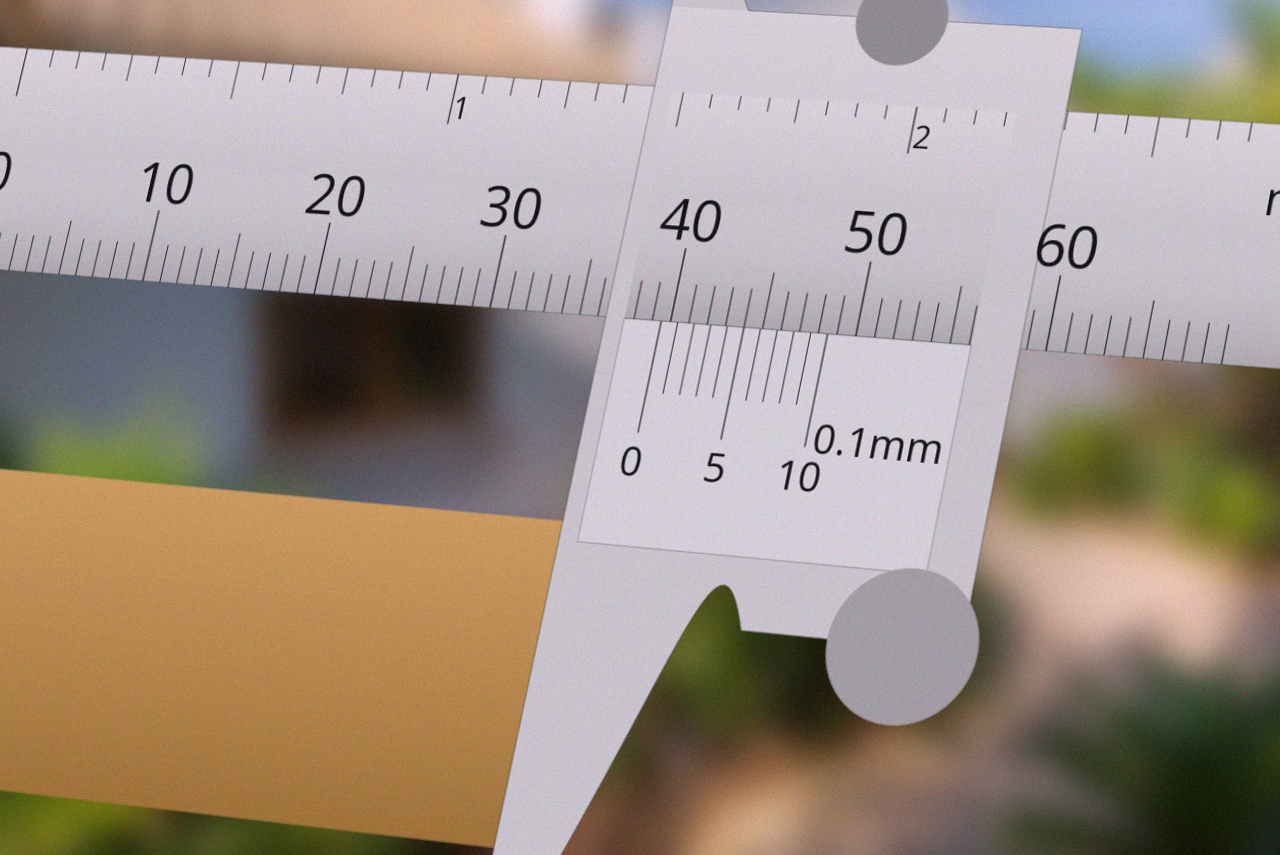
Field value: {"value": 39.5, "unit": "mm"}
